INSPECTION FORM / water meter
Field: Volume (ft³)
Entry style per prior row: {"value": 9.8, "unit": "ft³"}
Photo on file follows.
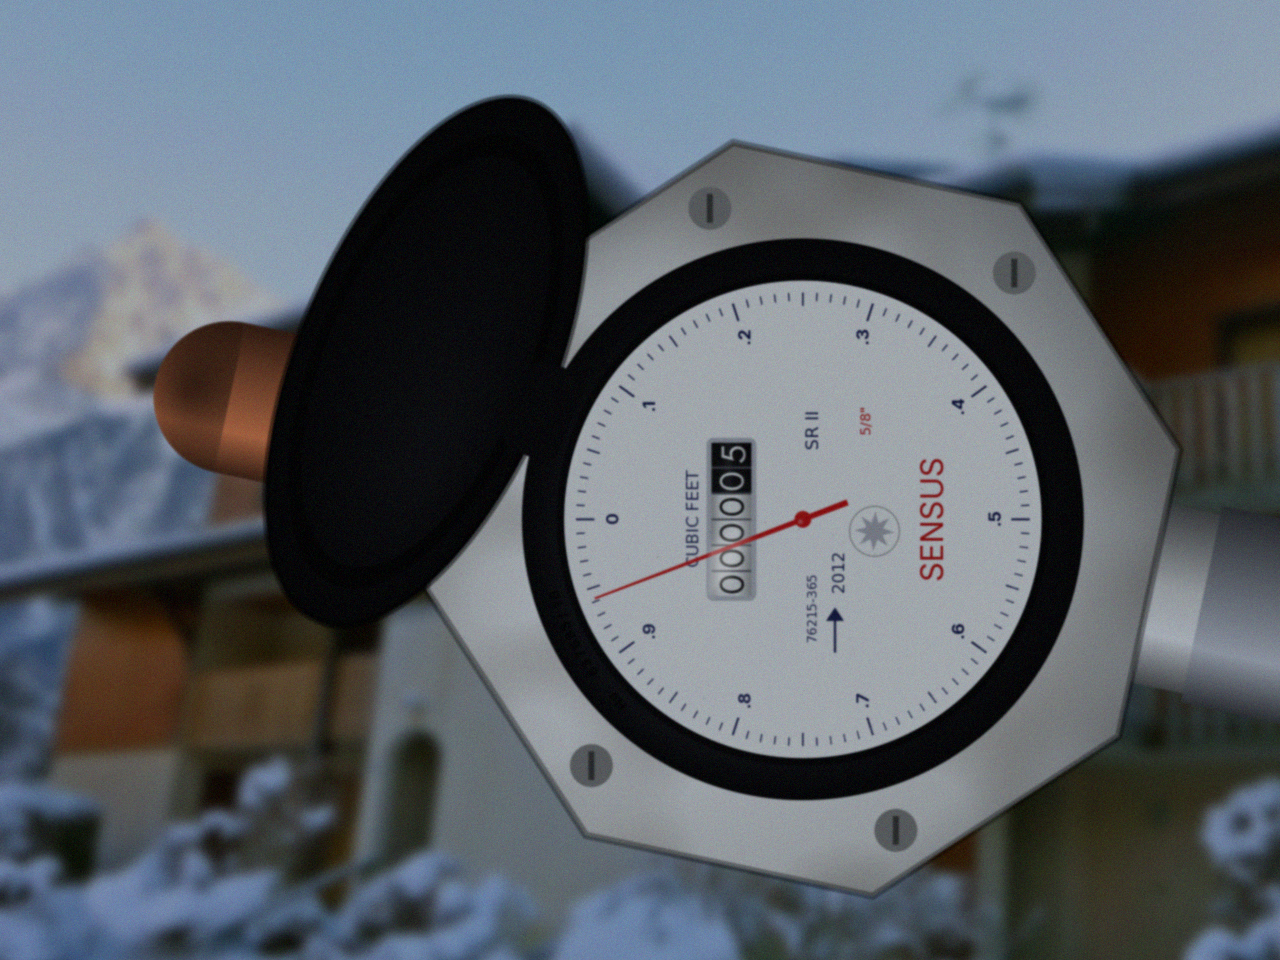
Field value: {"value": 4.94, "unit": "ft³"}
